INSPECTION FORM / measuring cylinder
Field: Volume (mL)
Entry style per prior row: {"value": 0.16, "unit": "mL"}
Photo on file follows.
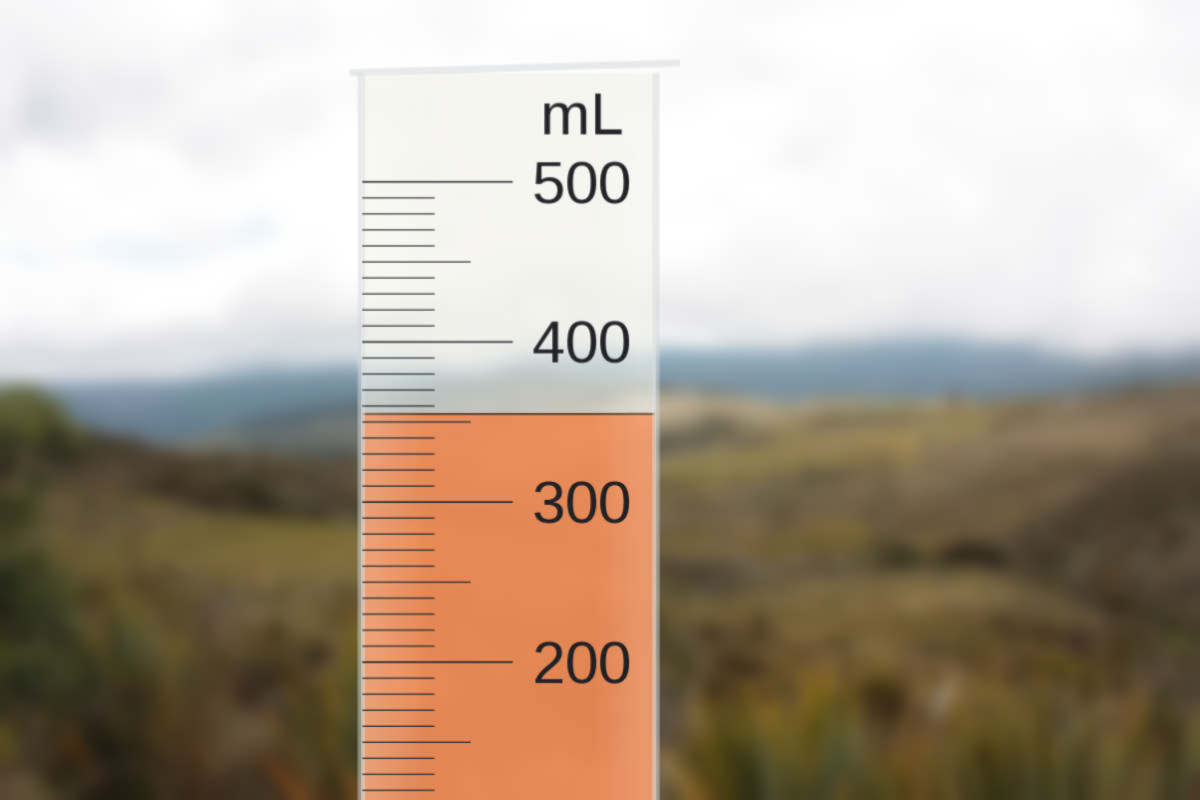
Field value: {"value": 355, "unit": "mL"}
